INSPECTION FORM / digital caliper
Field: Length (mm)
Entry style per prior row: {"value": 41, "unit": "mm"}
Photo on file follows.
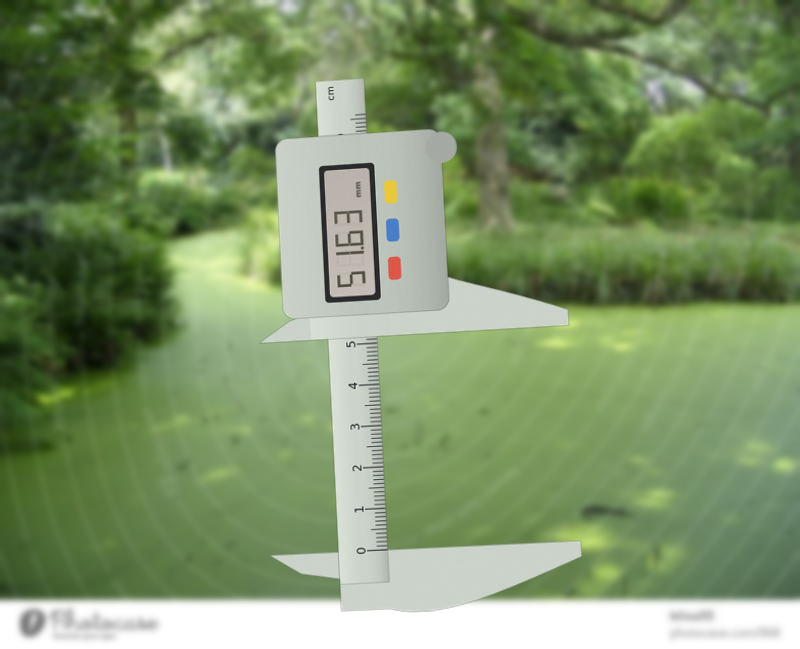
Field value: {"value": 51.63, "unit": "mm"}
